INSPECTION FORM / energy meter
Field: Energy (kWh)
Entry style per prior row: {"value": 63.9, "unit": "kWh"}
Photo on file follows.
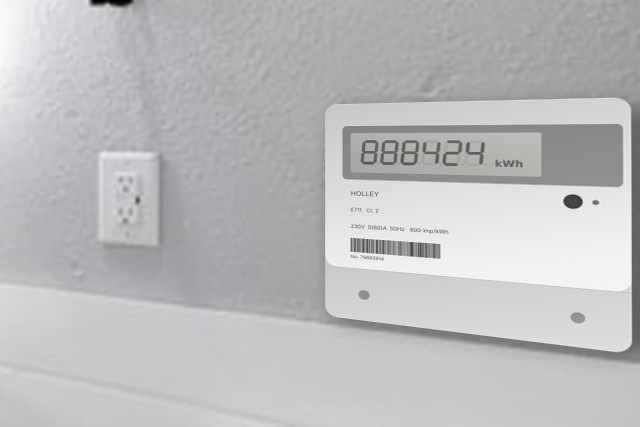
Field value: {"value": 888424, "unit": "kWh"}
